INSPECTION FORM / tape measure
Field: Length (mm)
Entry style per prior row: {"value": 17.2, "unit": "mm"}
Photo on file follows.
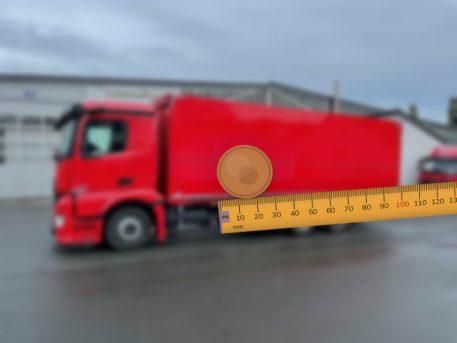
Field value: {"value": 30, "unit": "mm"}
